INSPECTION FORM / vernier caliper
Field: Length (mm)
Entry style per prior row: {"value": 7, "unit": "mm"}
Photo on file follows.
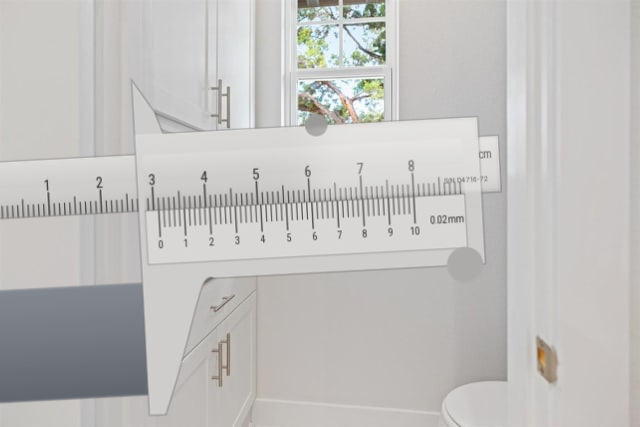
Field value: {"value": 31.0, "unit": "mm"}
